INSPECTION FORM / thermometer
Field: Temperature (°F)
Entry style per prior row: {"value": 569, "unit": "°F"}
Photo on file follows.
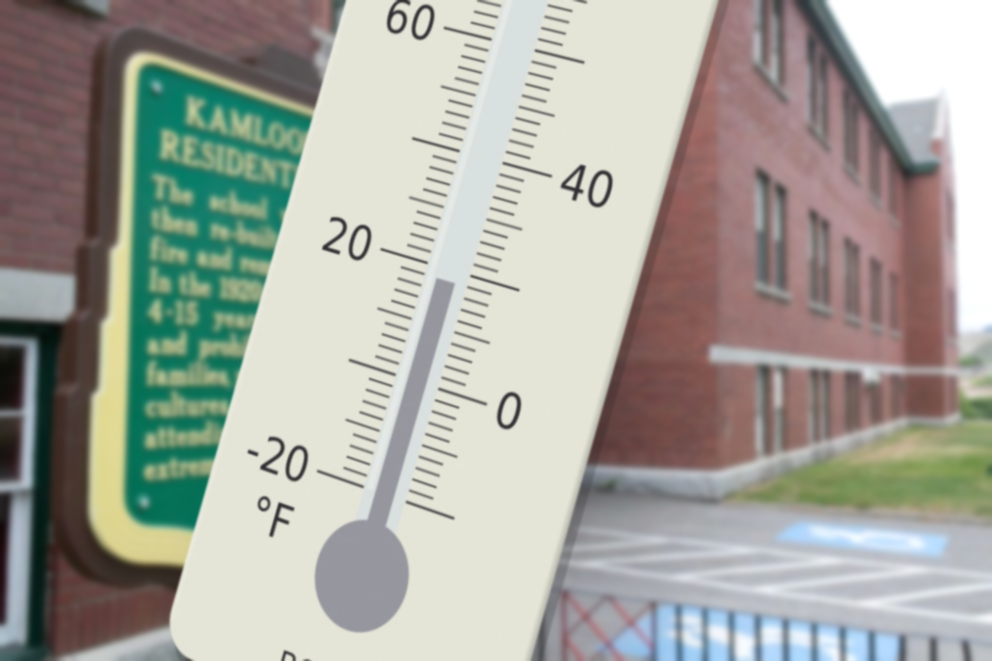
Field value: {"value": 18, "unit": "°F"}
